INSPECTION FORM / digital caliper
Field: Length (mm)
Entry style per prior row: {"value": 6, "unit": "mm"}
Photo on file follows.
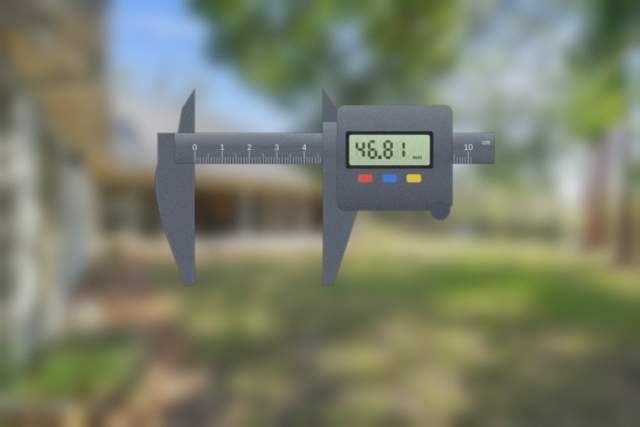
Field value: {"value": 46.81, "unit": "mm"}
